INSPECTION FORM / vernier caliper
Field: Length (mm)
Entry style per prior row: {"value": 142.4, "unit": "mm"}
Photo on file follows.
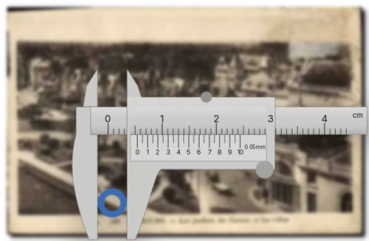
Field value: {"value": 5.4, "unit": "mm"}
